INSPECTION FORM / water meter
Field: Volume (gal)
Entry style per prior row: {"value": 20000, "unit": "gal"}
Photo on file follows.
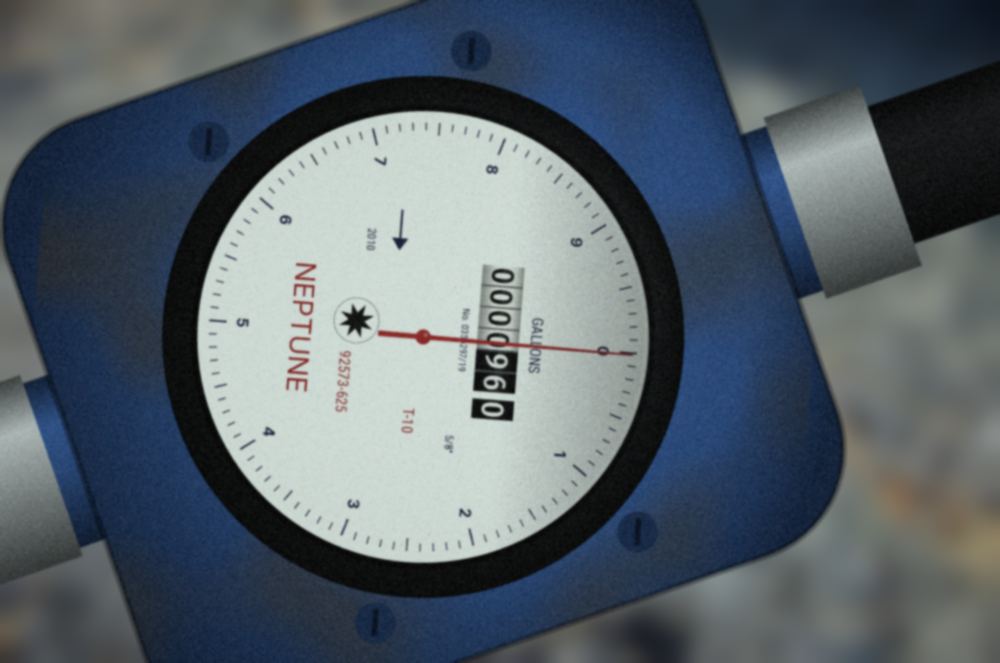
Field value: {"value": 960.0, "unit": "gal"}
